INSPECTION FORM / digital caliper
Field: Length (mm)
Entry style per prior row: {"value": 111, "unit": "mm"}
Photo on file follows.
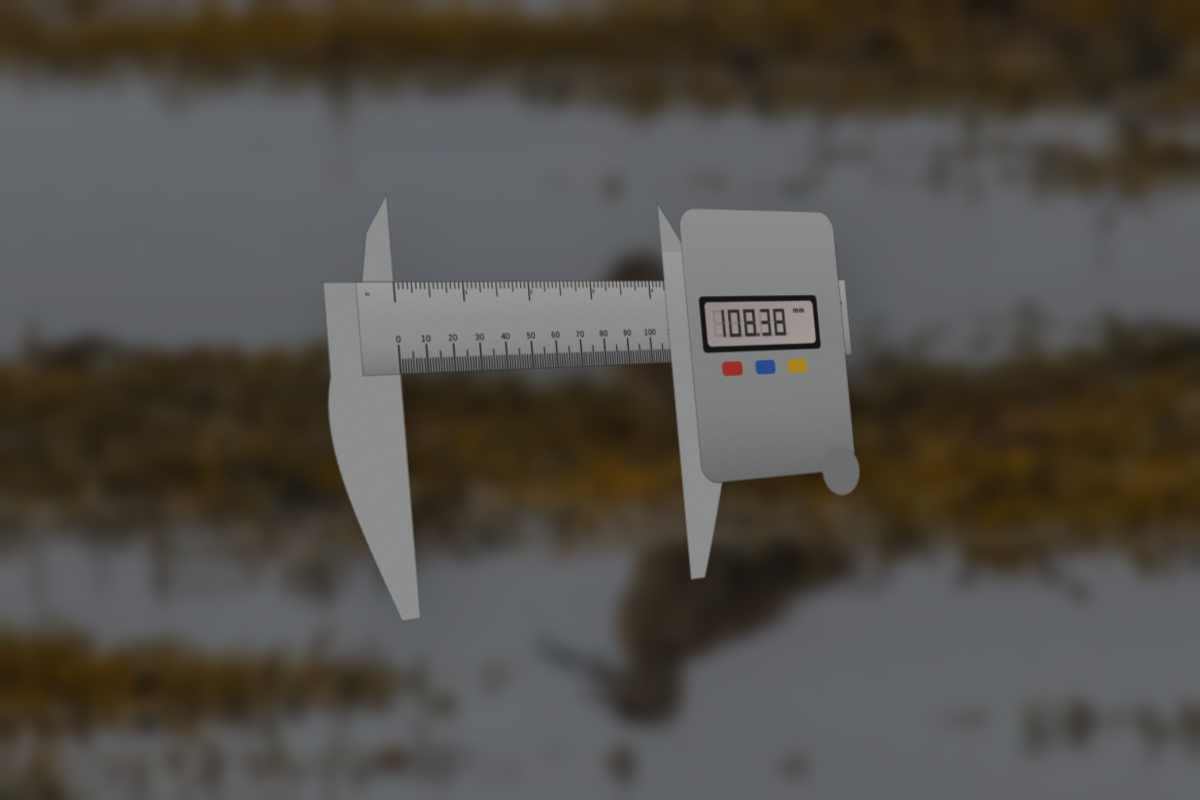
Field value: {"value": 108.38, "unit": "mm"}
